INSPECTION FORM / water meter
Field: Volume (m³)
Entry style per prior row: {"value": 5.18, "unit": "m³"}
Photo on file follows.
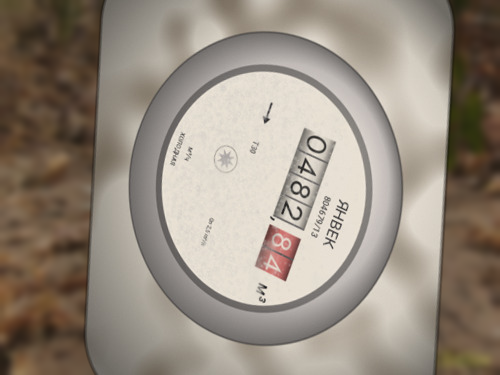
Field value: {"value": 482.84, "unit": "m³"}
